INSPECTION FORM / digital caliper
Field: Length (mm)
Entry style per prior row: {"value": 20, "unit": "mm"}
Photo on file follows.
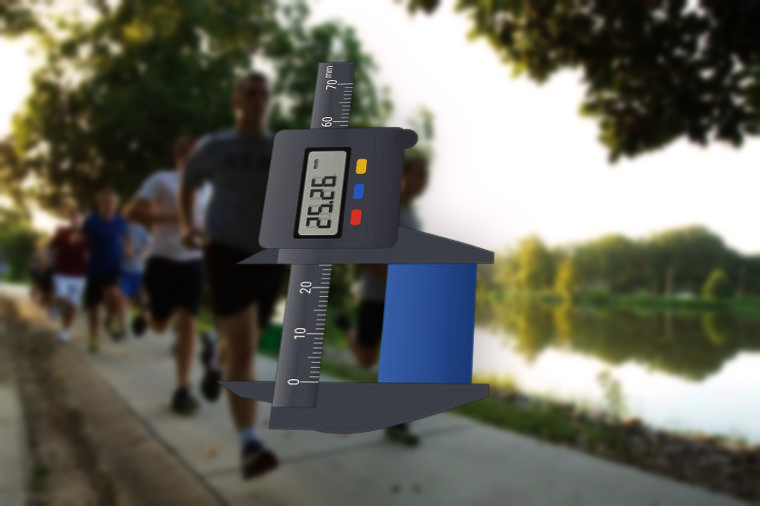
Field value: {"value": 25.26, "unit": "mm"}
